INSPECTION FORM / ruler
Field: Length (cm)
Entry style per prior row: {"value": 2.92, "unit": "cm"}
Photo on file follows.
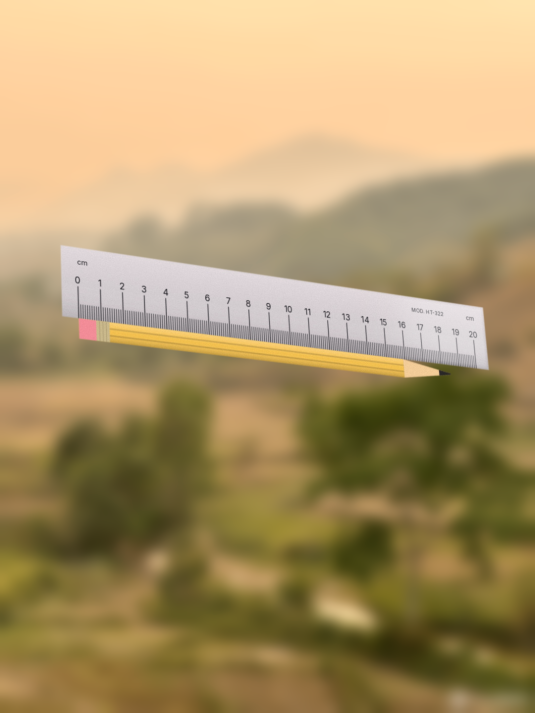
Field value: {"value": 18.5, "unit": "cm"}
